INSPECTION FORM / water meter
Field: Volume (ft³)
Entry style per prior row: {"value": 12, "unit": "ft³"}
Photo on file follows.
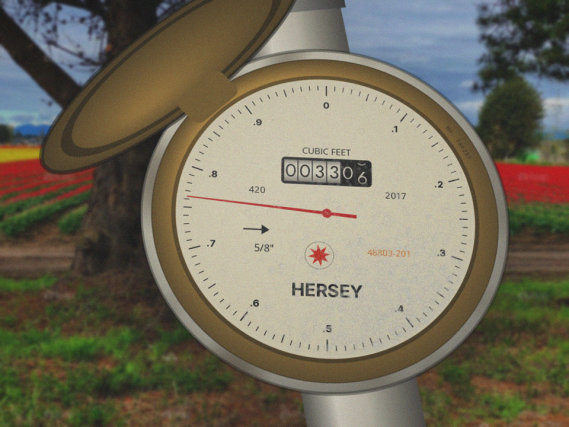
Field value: {"value": 3305.76, "unit": "ft³"}
